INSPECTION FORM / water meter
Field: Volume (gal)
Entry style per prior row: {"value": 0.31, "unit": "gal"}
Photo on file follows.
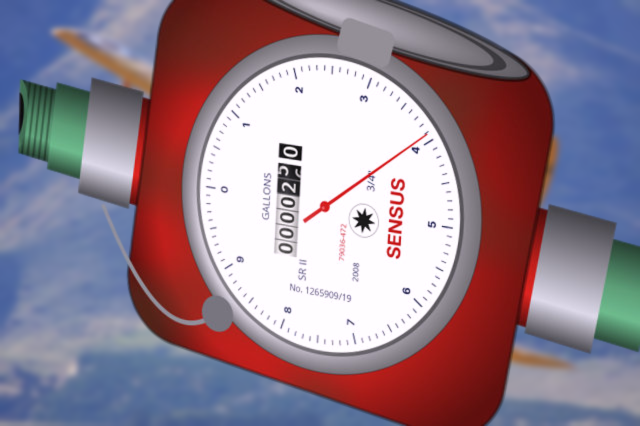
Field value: {"value": 253.9, "unit": "gal"}
